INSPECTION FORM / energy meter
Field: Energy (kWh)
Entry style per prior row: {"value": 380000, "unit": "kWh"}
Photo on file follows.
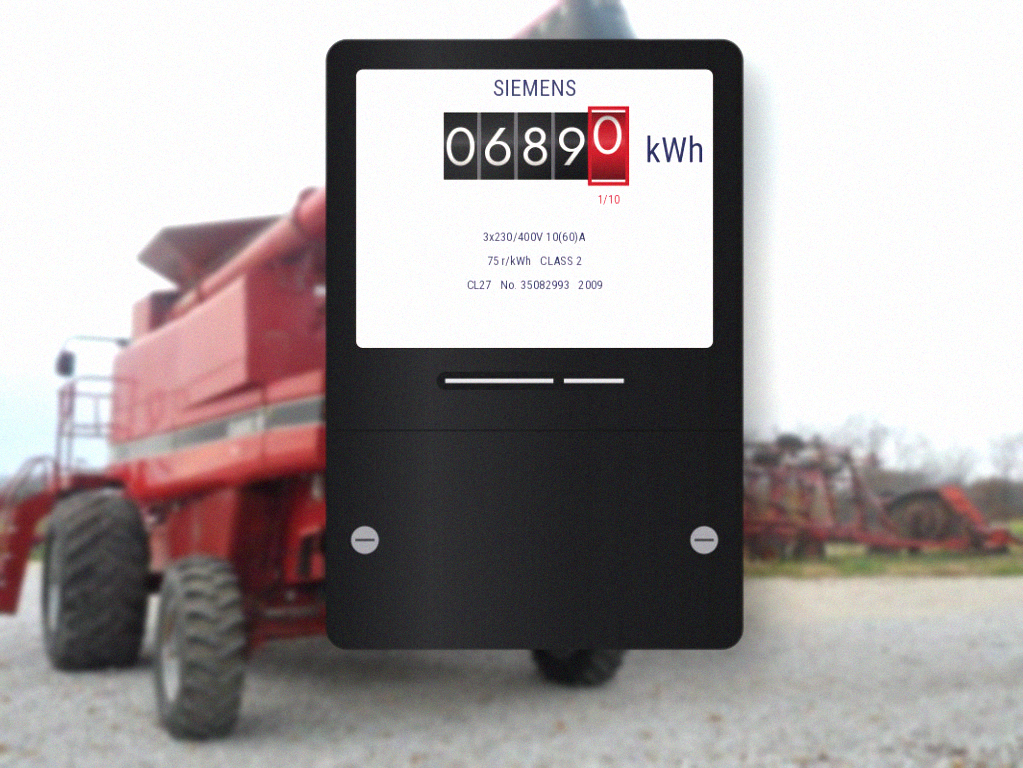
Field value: {"value": 689.0, "unit": "kWh"}
